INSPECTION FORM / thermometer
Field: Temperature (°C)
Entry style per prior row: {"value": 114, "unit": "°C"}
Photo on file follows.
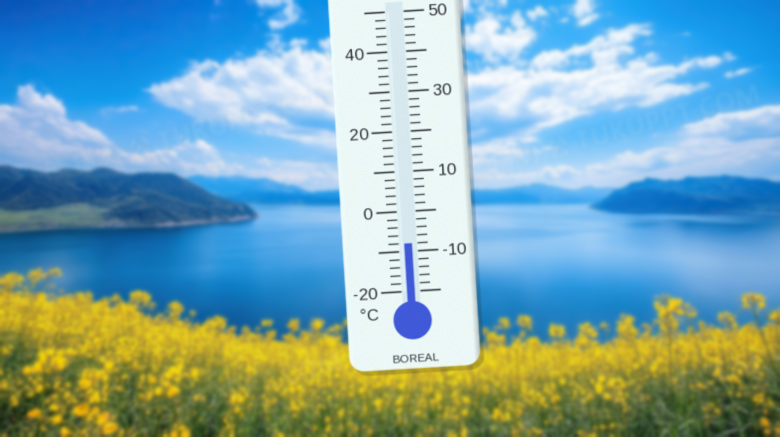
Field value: {"value": -8, "unit": "°C"}
